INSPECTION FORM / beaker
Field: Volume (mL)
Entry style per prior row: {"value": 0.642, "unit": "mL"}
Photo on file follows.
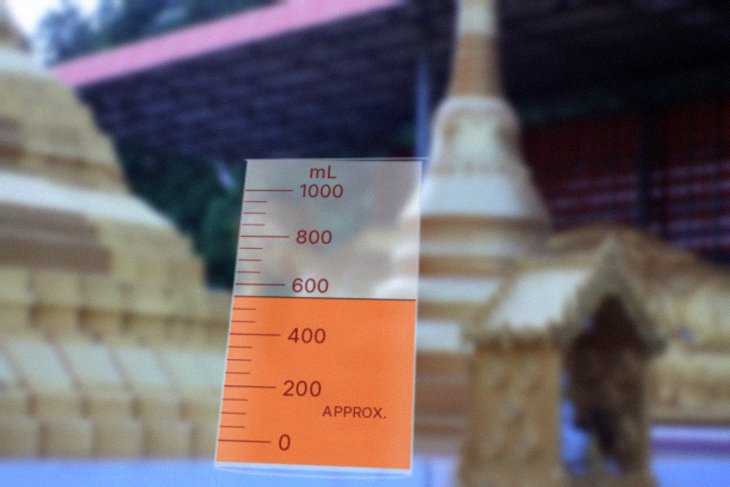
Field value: {"value": 550, "unit": "mL"}
